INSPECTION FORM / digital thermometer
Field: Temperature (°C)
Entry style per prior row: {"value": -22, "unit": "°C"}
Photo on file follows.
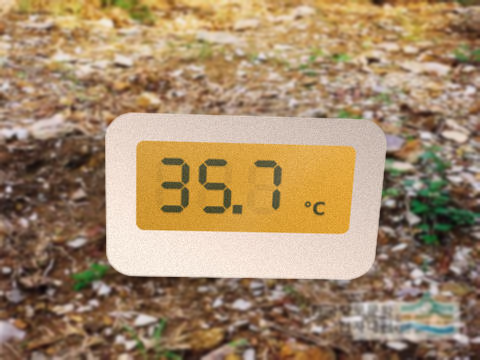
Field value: {"value": 35.7, "unit": "°C"}
